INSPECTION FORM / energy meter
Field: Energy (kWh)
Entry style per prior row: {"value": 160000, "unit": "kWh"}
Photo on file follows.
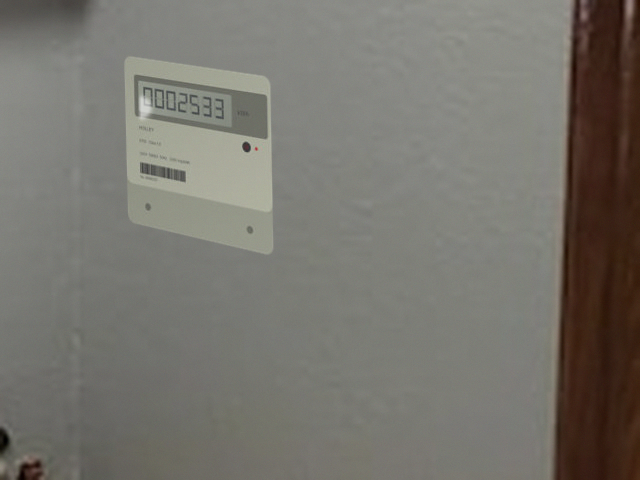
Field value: {"value": 2533, "unit": "kWh"}
